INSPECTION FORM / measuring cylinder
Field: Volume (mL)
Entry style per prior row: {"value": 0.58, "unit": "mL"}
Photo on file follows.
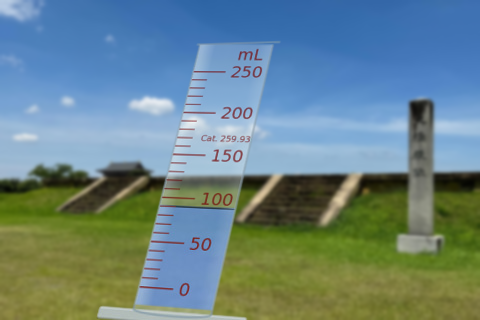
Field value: {"value": 90, "unit": "mL"}
